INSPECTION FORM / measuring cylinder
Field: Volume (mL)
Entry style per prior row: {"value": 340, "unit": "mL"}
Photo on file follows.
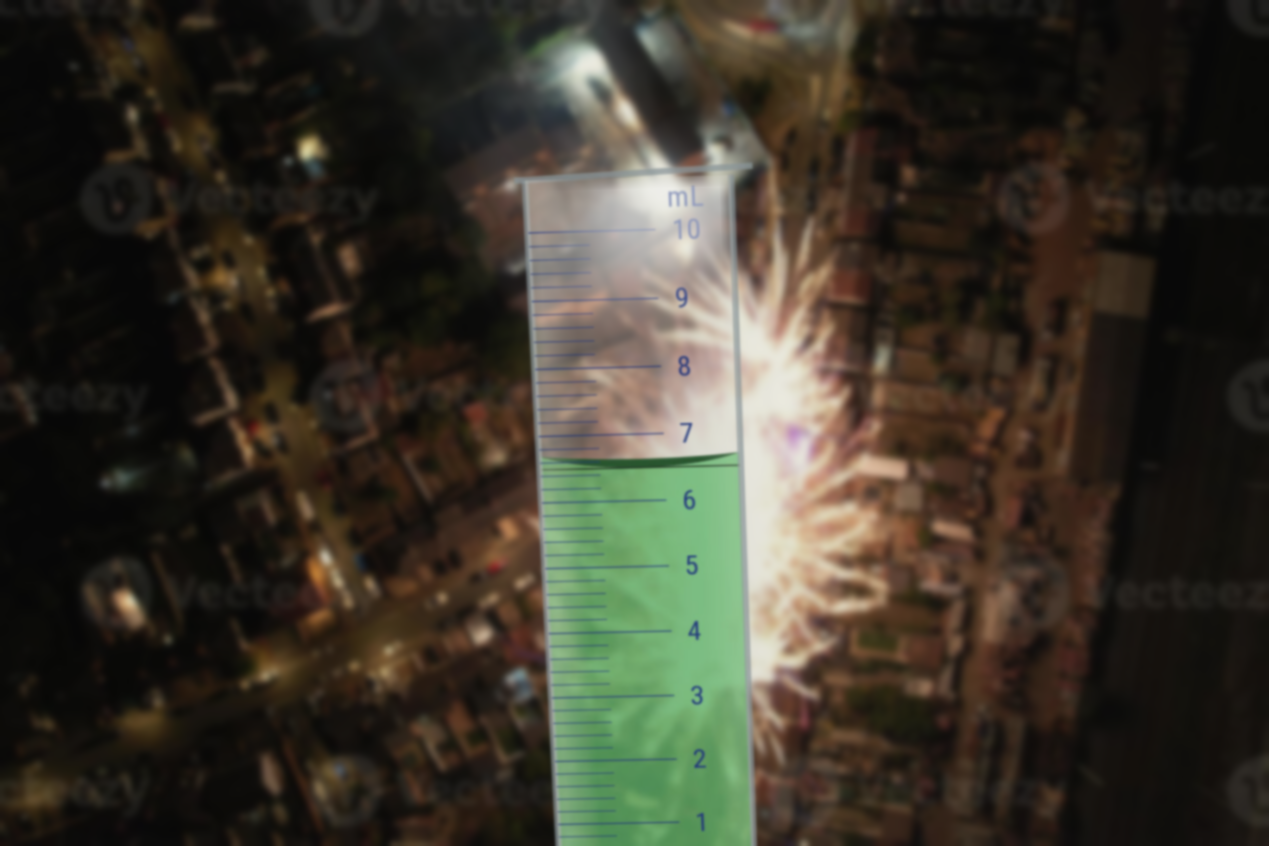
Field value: {"value": 6.5, "unit": "mL"}
